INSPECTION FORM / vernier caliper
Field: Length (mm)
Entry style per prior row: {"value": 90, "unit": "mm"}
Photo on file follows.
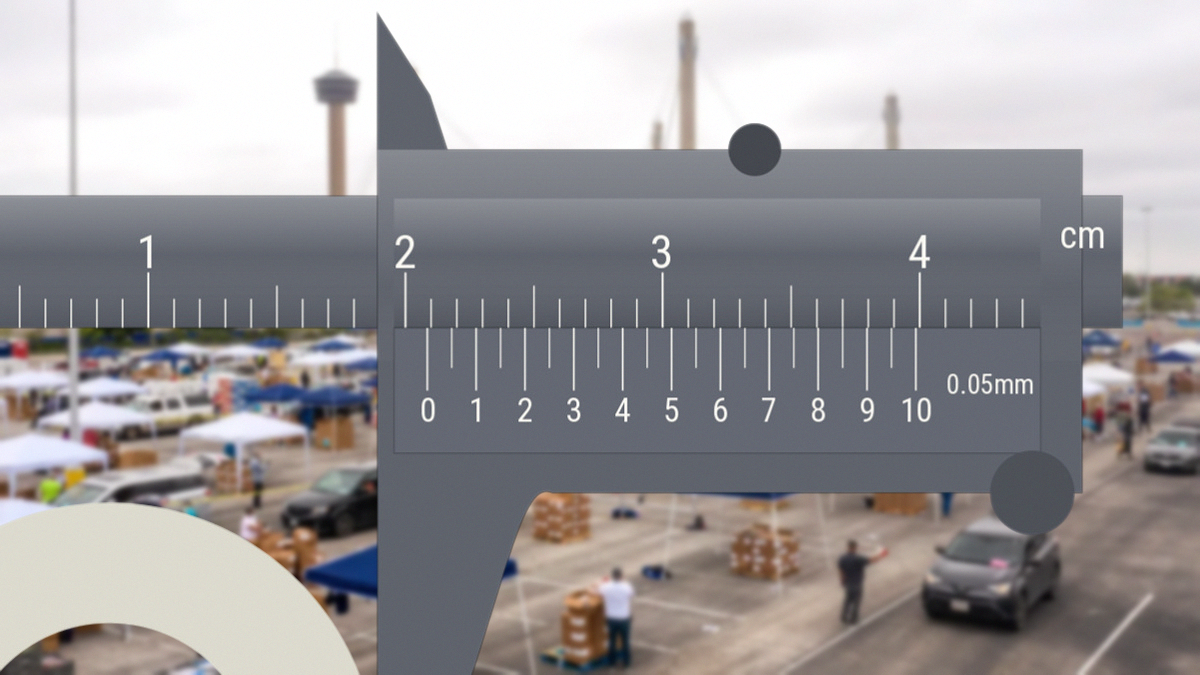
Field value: {"value": 20.85, "unit": "mm"}
